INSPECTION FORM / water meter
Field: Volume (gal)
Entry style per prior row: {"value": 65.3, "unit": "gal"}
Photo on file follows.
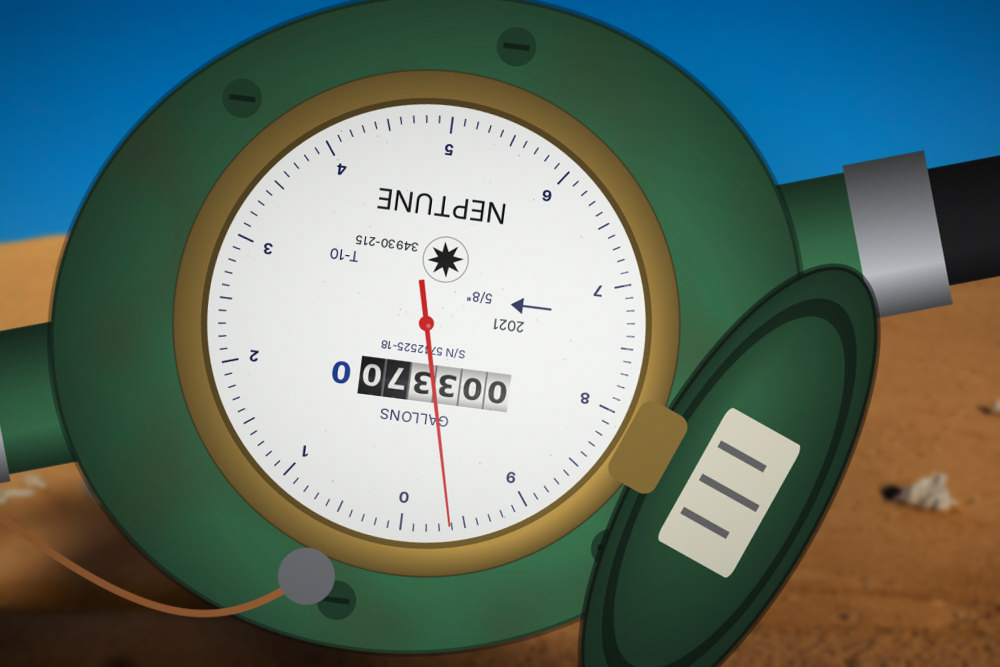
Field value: {"value": 33699.6, "unit": "gal"}
